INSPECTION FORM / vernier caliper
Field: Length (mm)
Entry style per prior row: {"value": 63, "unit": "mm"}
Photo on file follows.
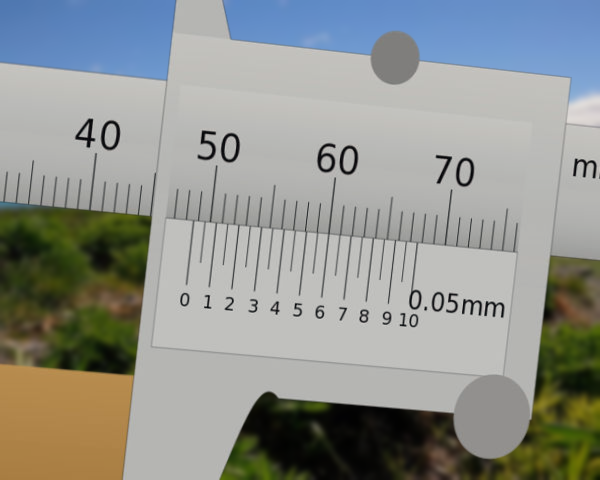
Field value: {"value": 48.6, "unit": "mm"}
